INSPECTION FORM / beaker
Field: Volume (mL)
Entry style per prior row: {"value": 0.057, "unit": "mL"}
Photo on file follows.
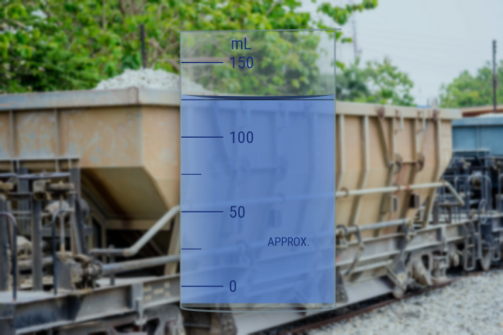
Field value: {"value": 125, "unit": "mL"}
